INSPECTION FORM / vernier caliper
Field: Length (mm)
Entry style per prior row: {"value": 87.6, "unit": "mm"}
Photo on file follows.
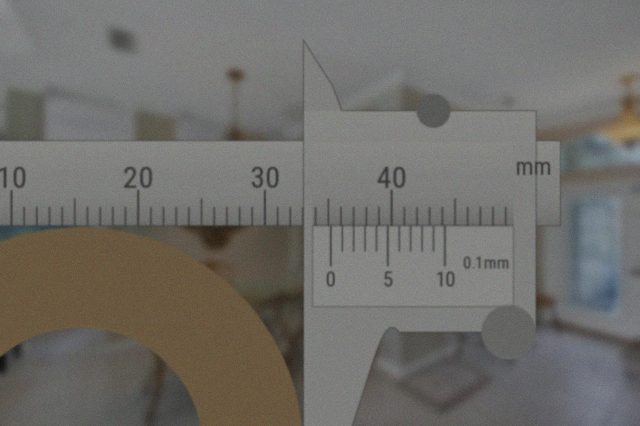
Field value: {"value": 35.2, "unit": "mm"}
